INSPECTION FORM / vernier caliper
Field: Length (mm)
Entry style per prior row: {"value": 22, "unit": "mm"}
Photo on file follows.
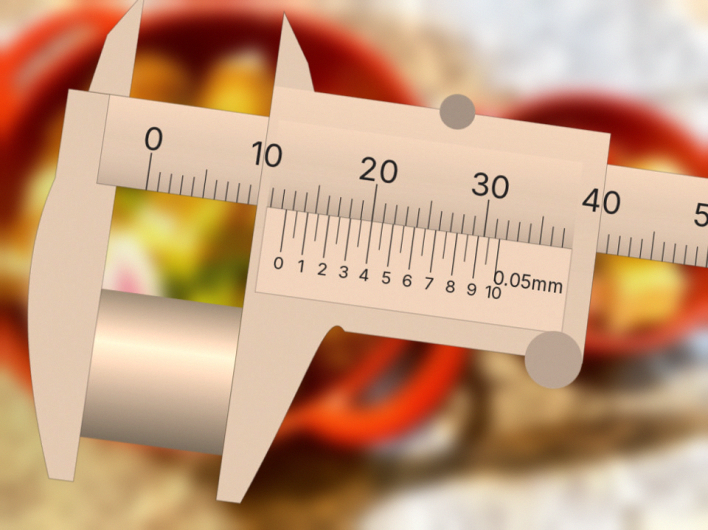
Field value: {"value": 12.4, "unit": "mm"}
